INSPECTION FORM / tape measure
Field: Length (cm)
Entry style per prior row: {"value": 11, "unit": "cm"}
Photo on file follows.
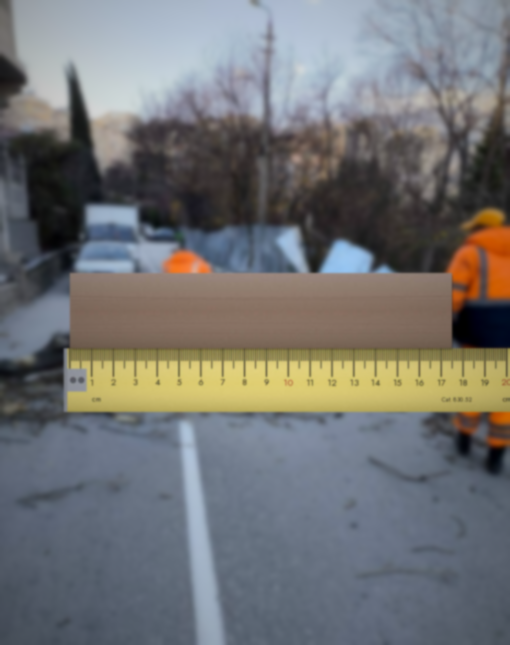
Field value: {"value": 17.5, "unit": "cm"}
